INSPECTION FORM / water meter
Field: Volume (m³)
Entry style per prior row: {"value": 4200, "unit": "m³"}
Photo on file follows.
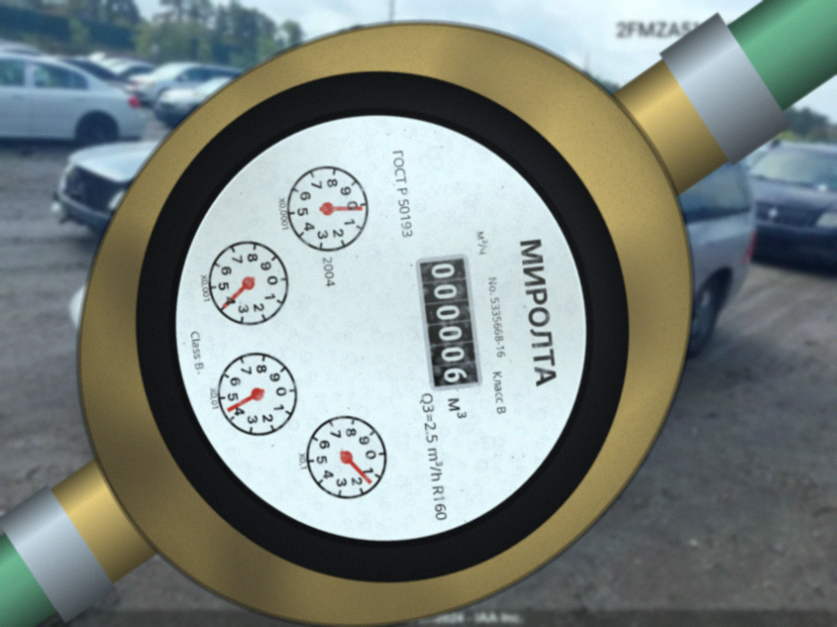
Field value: {"value": 6.1440, "unit": "m³"}
